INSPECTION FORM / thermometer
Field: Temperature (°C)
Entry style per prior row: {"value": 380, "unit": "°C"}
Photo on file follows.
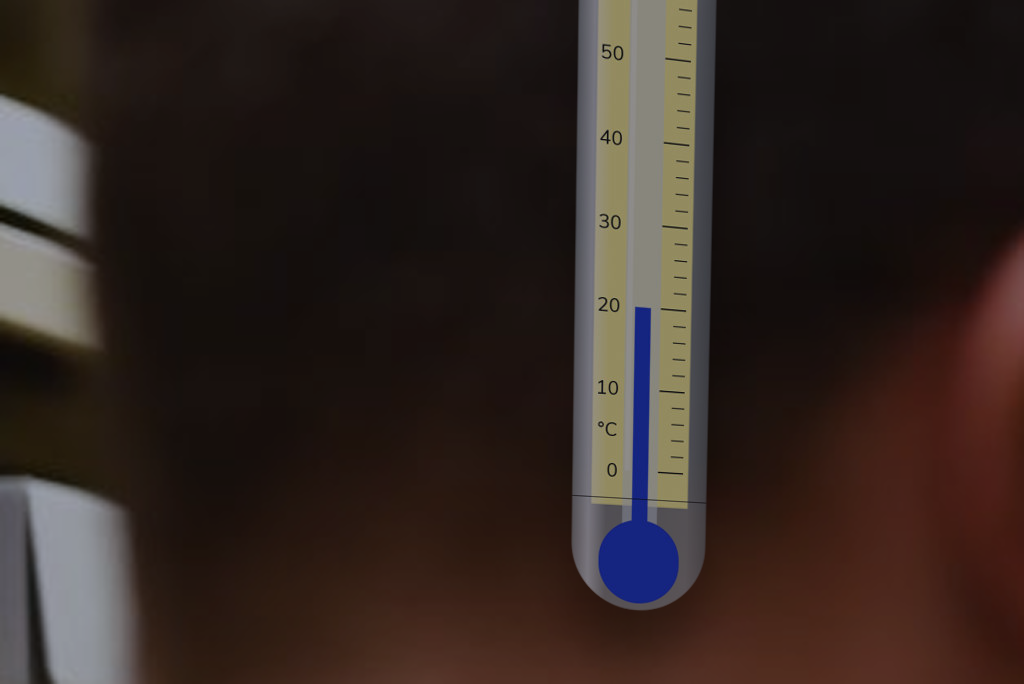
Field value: {"value": 20, "unit": "°C"}
